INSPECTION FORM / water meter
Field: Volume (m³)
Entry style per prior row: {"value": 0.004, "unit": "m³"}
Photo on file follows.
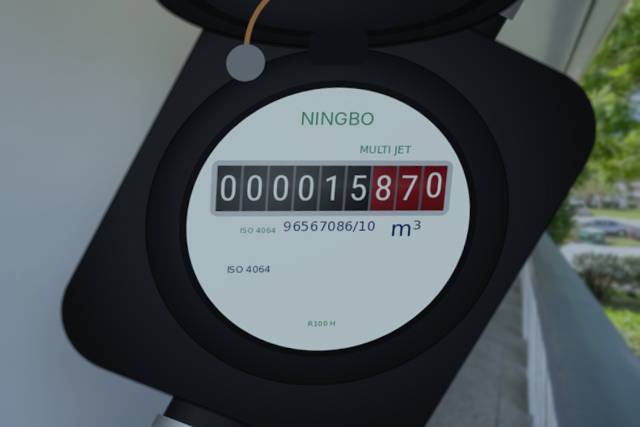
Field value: {"value": 15.870, "unit": "m³"}
